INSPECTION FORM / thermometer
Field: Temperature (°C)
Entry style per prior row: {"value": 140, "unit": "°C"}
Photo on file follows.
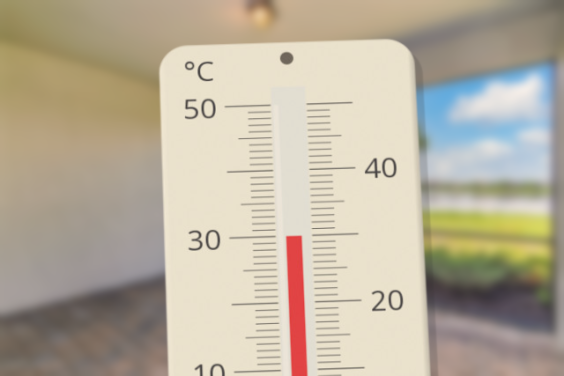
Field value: {"value": 30, "unit": "°C"}
